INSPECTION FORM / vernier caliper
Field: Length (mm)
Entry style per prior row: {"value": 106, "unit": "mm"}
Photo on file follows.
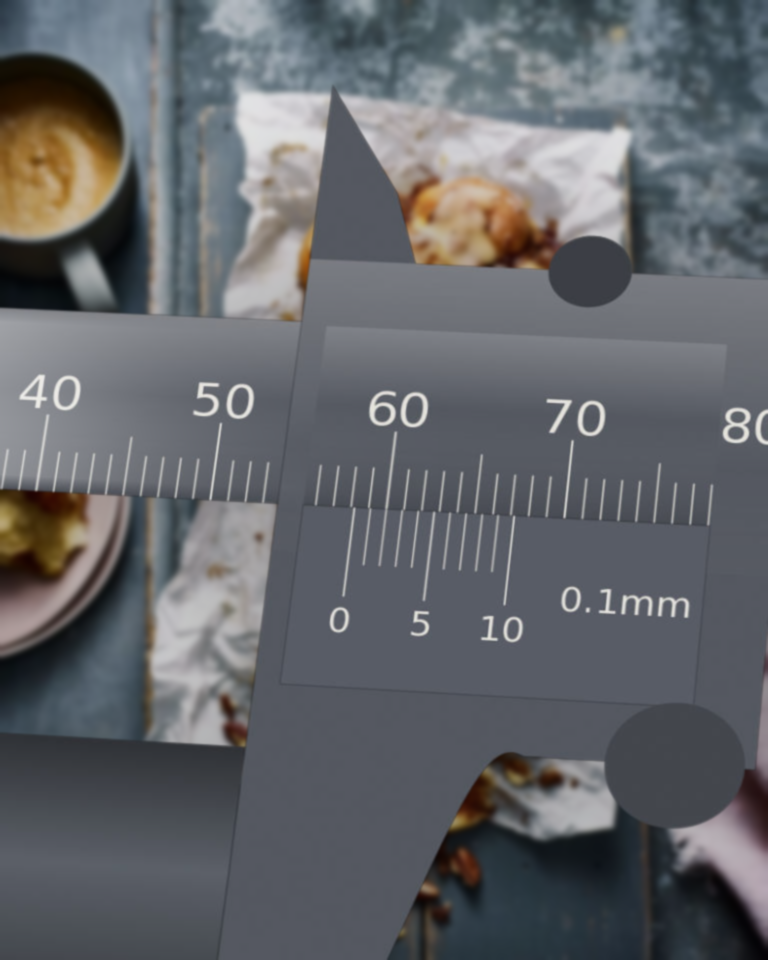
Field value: {"value": 58.2, "unit": "mm"}
